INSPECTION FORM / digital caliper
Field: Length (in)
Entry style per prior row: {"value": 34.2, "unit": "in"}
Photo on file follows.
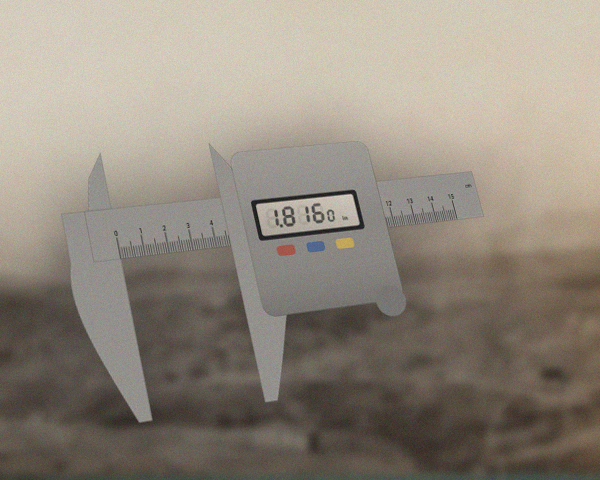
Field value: {"value": 1.8160, "unit": "in"}
